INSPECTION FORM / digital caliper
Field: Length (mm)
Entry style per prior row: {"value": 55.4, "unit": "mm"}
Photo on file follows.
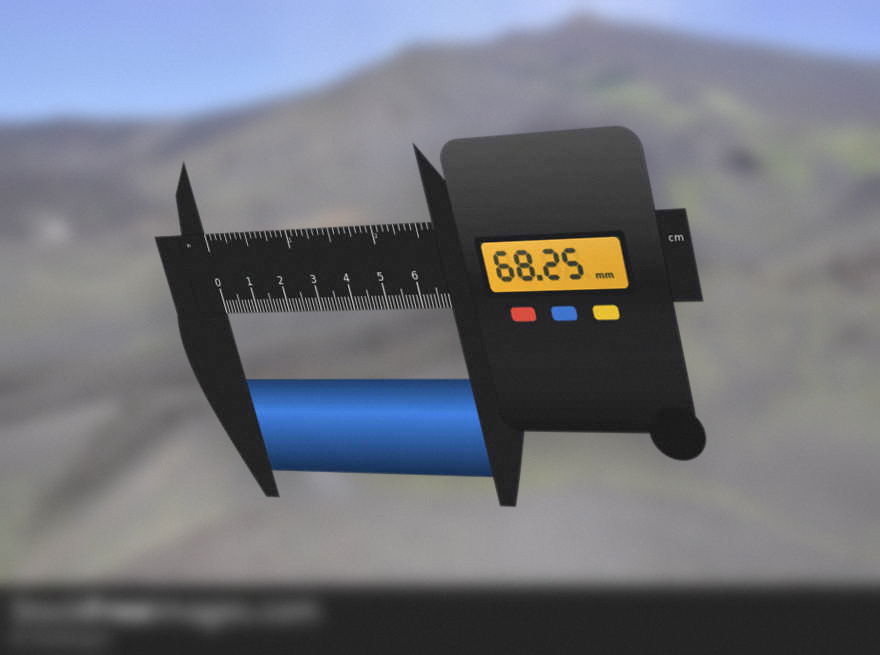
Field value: {"value": 68.25, "unit": "mm"}
